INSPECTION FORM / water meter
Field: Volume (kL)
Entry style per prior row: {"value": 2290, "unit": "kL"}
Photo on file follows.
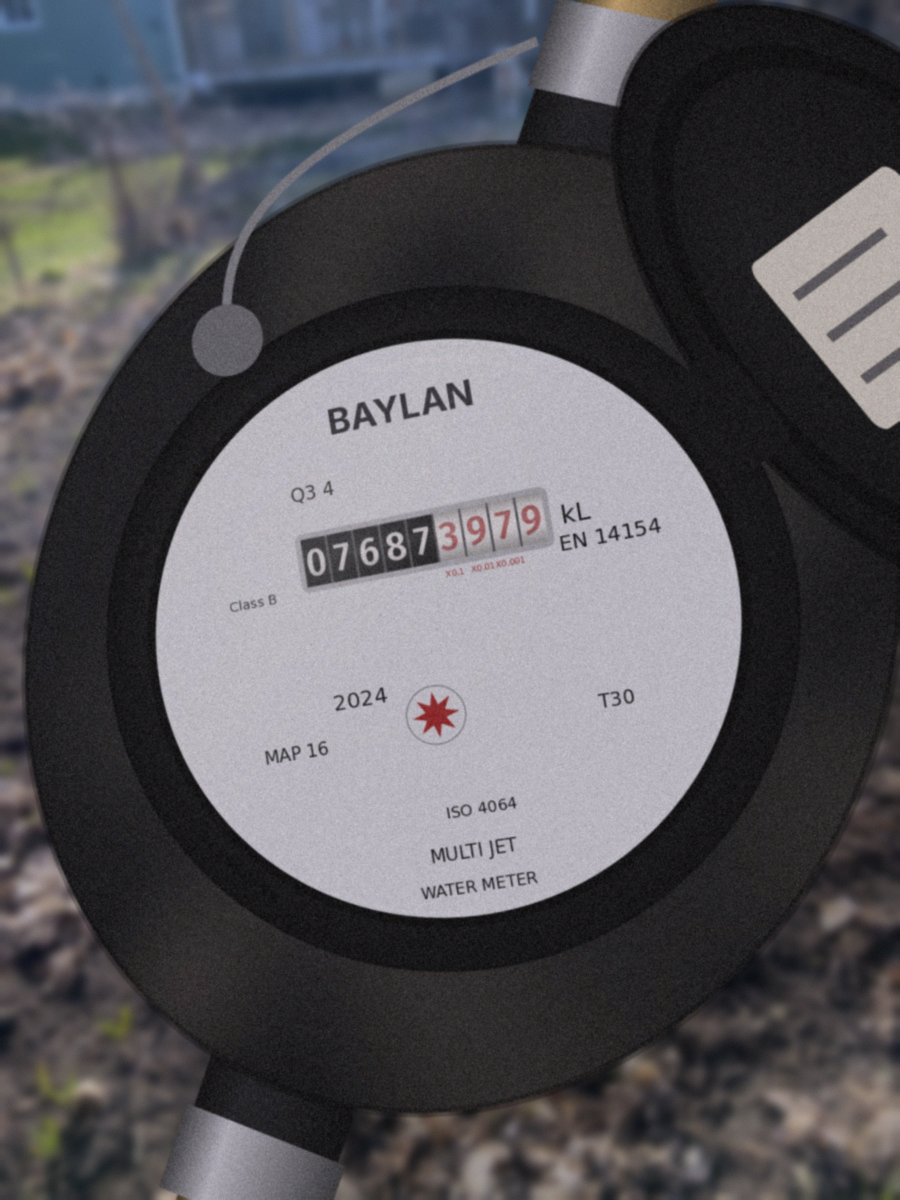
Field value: {"value": 7687.3979, "unit": "kL"}
